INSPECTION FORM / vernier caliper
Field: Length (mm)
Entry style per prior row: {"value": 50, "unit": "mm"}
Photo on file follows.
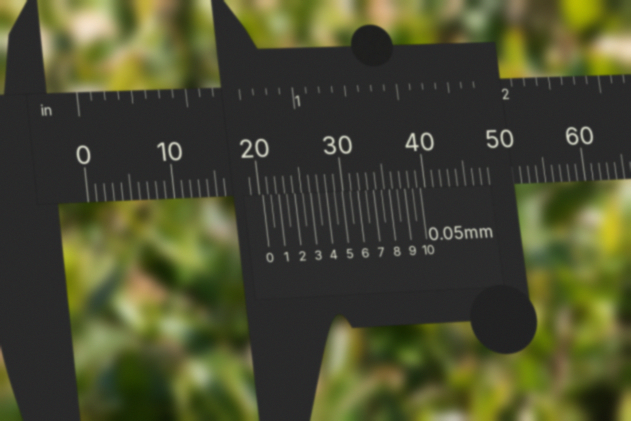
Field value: {"value": 20.4, "unit": "mm"}
